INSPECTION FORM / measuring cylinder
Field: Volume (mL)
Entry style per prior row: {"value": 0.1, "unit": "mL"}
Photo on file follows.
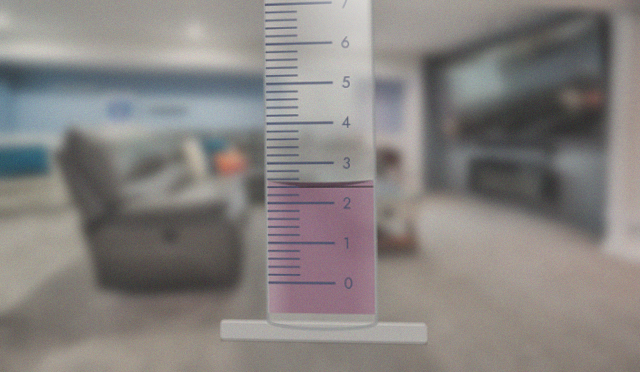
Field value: {"value": 2.4, "unit": "mL"}
